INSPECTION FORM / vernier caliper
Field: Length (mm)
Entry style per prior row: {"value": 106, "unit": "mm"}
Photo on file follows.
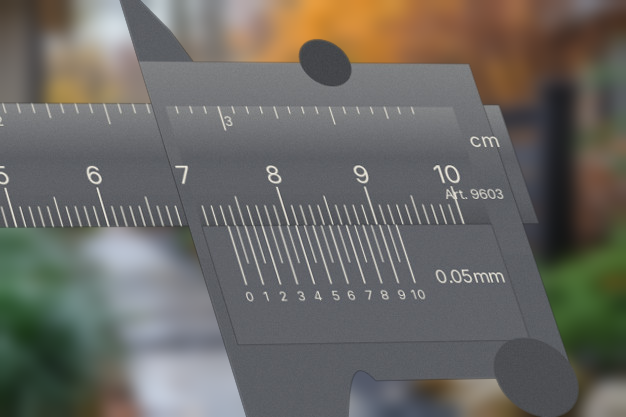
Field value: {"value": 73.2, "unit": "mm"}
